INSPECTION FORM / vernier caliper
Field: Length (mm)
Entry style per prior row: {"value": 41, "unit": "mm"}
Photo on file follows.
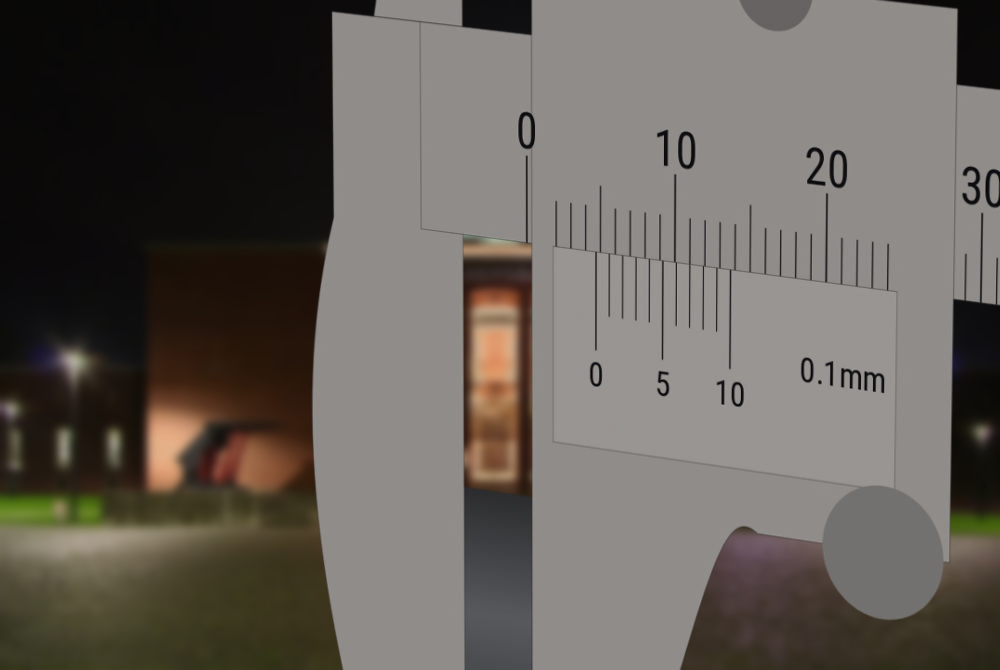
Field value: {"value": 4.7, "unit": "mm"}
